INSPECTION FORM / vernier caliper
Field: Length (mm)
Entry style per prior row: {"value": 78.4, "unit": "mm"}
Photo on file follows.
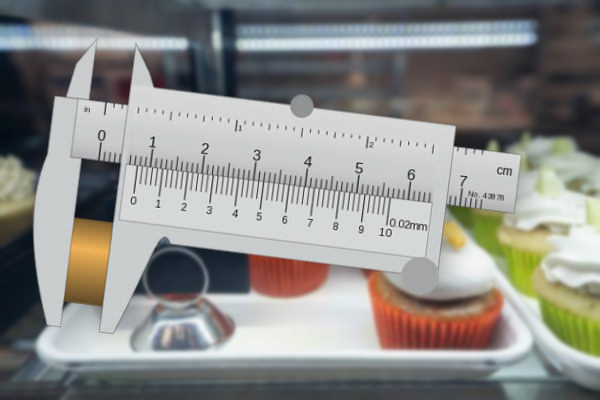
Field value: {"value": 7.5, "unit": "mm"}
